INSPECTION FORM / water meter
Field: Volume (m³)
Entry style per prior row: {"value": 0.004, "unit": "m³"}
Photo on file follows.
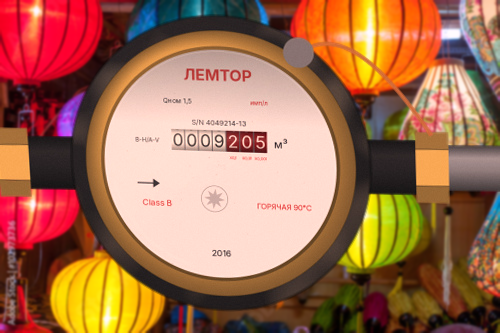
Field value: {"value": 9.205, "unit": "m³"}
